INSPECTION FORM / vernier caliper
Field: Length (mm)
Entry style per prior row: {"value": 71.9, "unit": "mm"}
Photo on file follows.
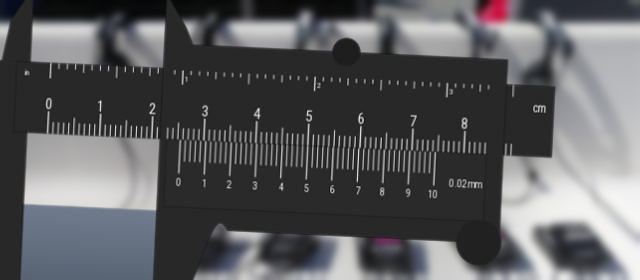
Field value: {"value": 25.5, "unit": "mm"}
